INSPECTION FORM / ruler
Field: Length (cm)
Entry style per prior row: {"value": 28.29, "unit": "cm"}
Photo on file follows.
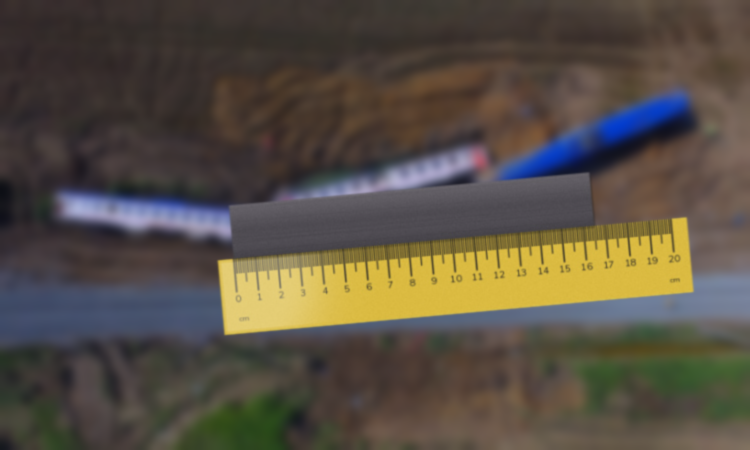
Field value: {"value": 16.5, "unit": "cm"}
